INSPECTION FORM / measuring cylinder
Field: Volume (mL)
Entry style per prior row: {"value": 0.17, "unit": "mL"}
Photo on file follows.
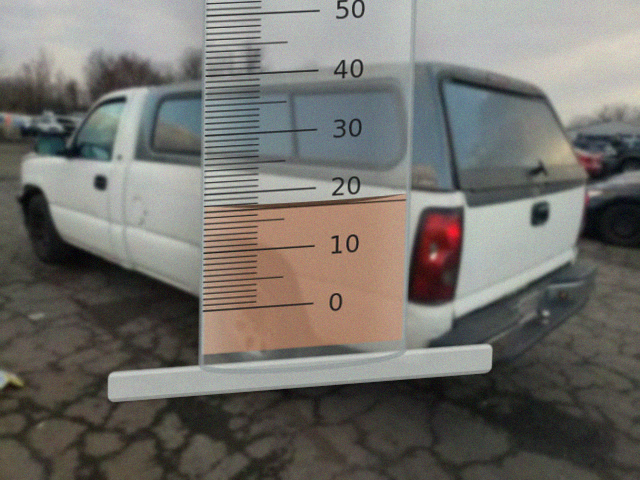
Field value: {"value": 17, "unit": "mL"}
